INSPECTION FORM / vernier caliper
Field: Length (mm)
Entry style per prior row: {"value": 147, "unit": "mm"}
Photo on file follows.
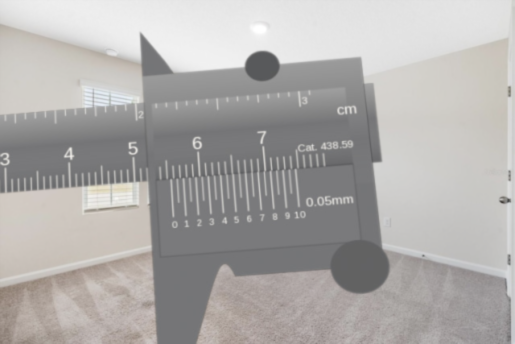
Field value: {"value": 55.6, "unit": "mm"}
